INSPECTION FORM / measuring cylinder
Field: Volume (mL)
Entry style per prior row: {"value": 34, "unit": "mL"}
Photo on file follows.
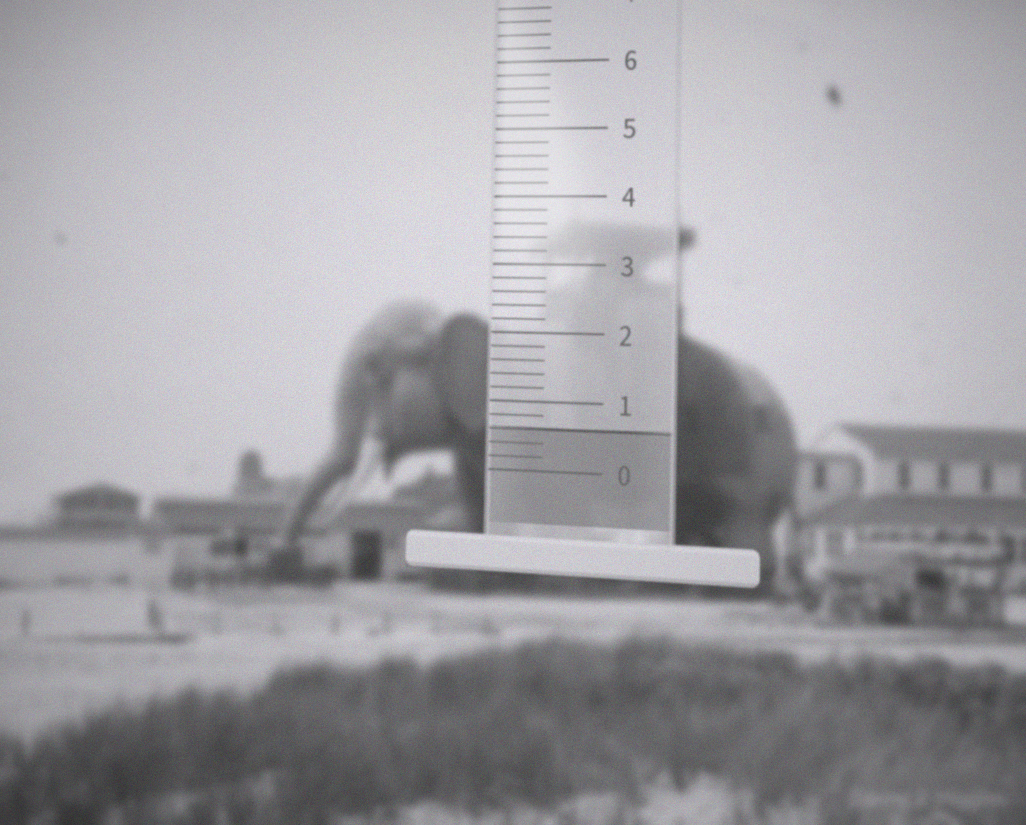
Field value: {"value": 0.6, "unit": "mL"}
